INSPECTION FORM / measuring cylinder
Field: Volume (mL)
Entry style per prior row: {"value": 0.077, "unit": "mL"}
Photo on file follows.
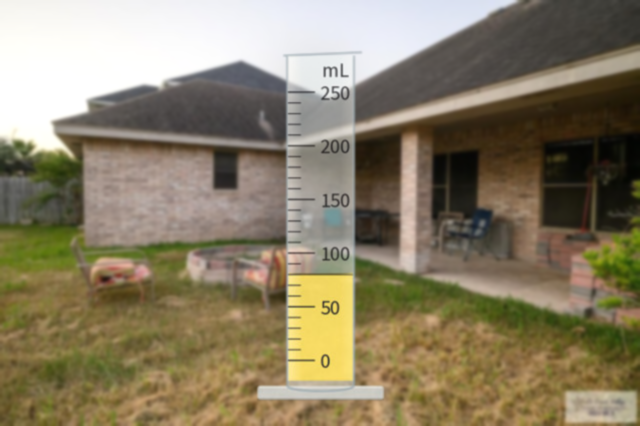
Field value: {"value": 80, "unit": "mL"}
